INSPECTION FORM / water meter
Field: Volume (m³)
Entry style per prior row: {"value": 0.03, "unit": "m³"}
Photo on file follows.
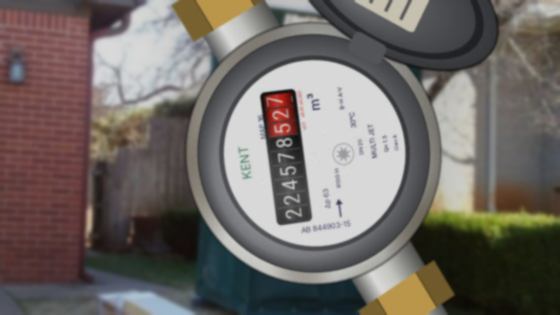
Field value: {"value": 224578.527, "unit": "m³"}
